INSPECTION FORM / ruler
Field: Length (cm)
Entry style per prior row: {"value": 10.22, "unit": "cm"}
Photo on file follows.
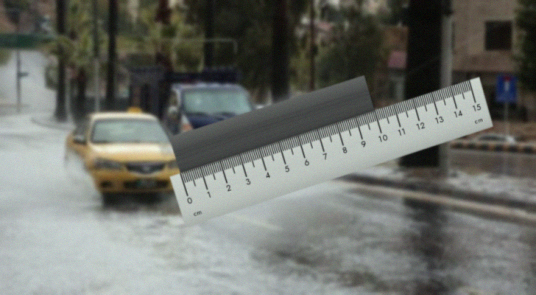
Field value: {"value": 10, "unit": "cm"}
